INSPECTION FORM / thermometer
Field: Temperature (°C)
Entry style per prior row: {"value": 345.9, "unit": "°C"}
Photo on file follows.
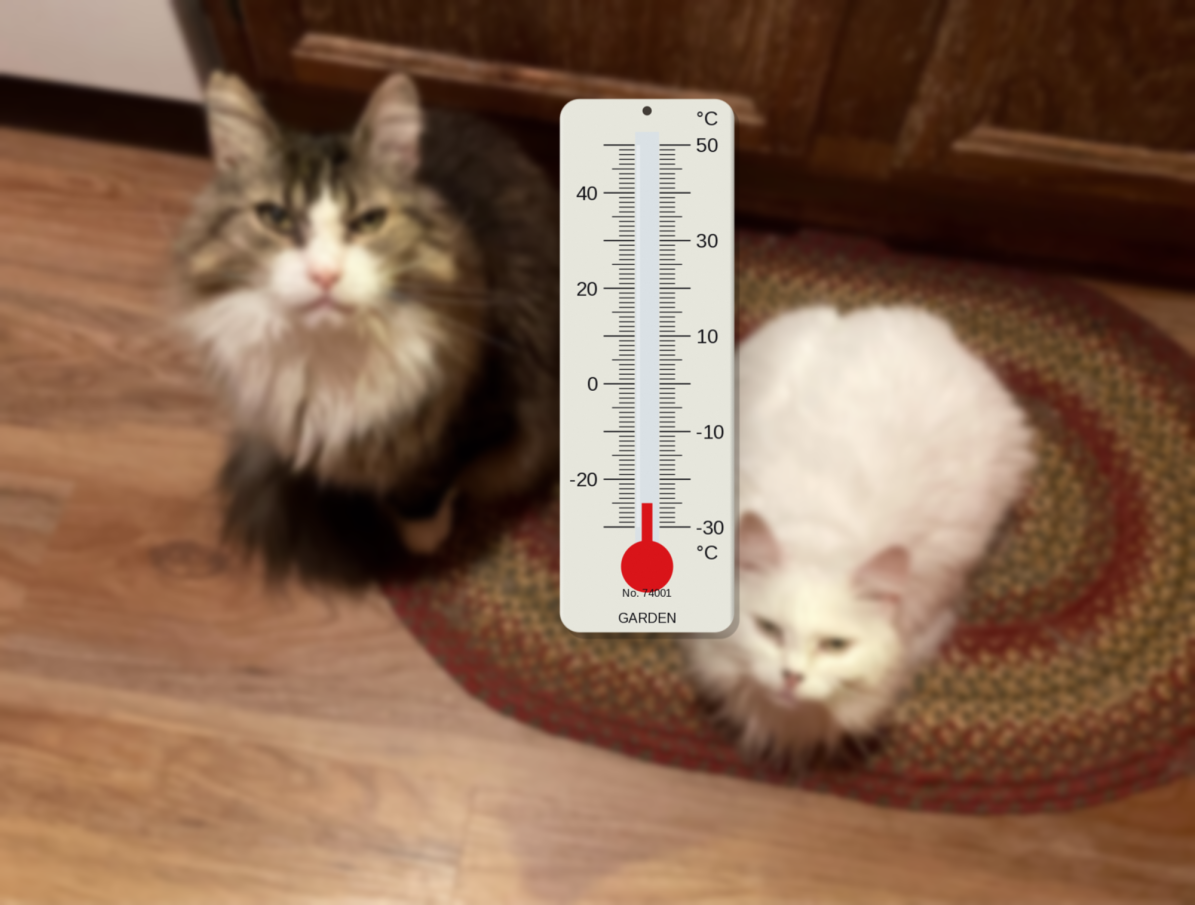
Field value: {"value": -25, "unit": "°C"}
